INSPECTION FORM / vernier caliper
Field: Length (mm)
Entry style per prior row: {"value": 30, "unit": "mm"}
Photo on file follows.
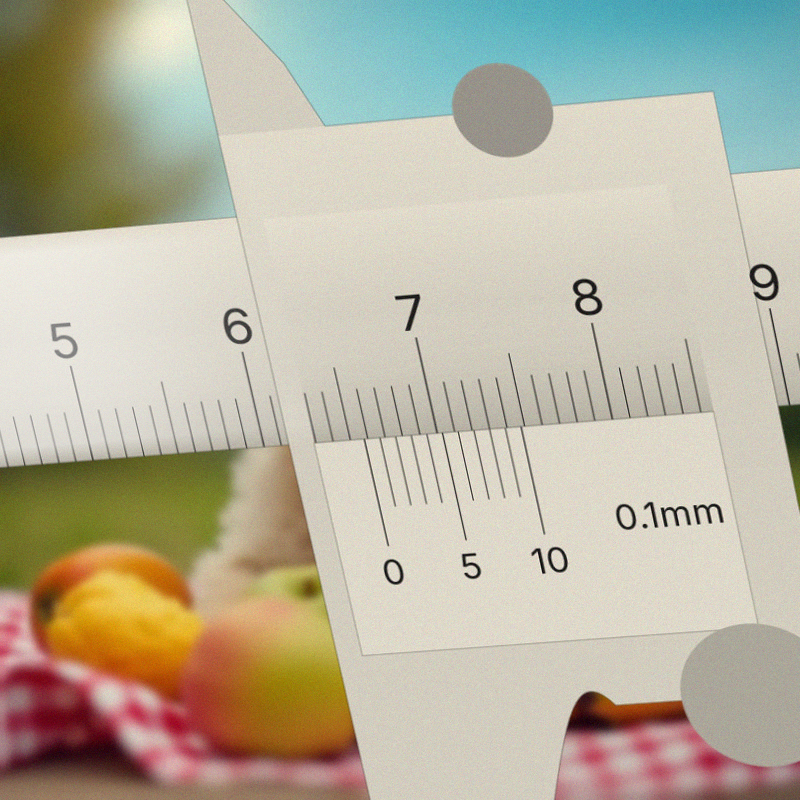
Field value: {"value": 65.8, "unit": "mm"}
